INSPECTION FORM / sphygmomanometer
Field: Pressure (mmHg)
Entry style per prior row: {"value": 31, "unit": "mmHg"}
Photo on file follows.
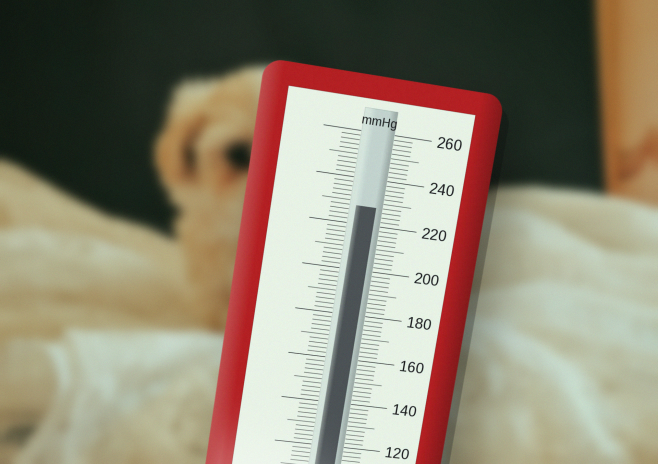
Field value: {"value": 228, "unit": "mmHg"}
